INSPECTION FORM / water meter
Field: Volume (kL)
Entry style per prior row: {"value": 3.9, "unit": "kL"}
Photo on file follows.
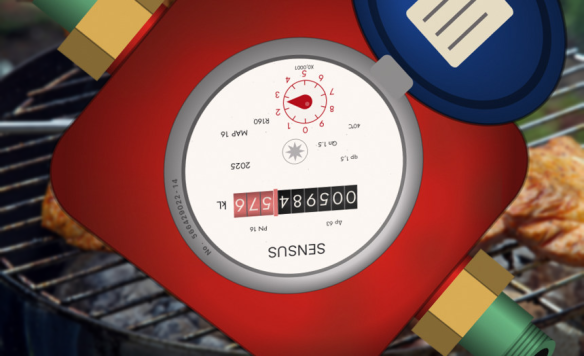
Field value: {"value": 5984.5762, "unit": "kL"}
